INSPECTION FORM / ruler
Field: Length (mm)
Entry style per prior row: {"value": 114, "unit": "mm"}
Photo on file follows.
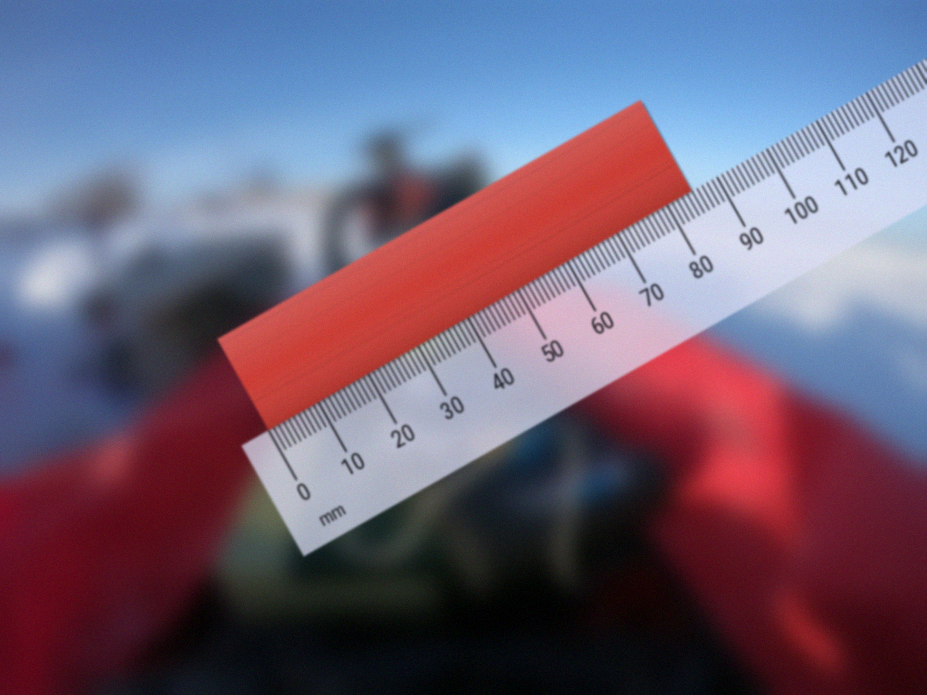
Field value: {"value": 85, "unit": "mm"}
